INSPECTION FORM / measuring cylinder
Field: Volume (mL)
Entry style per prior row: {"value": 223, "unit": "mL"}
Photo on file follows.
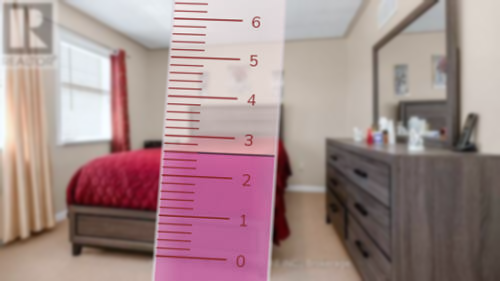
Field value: {"value": 2.6, "unit": "mL"}
